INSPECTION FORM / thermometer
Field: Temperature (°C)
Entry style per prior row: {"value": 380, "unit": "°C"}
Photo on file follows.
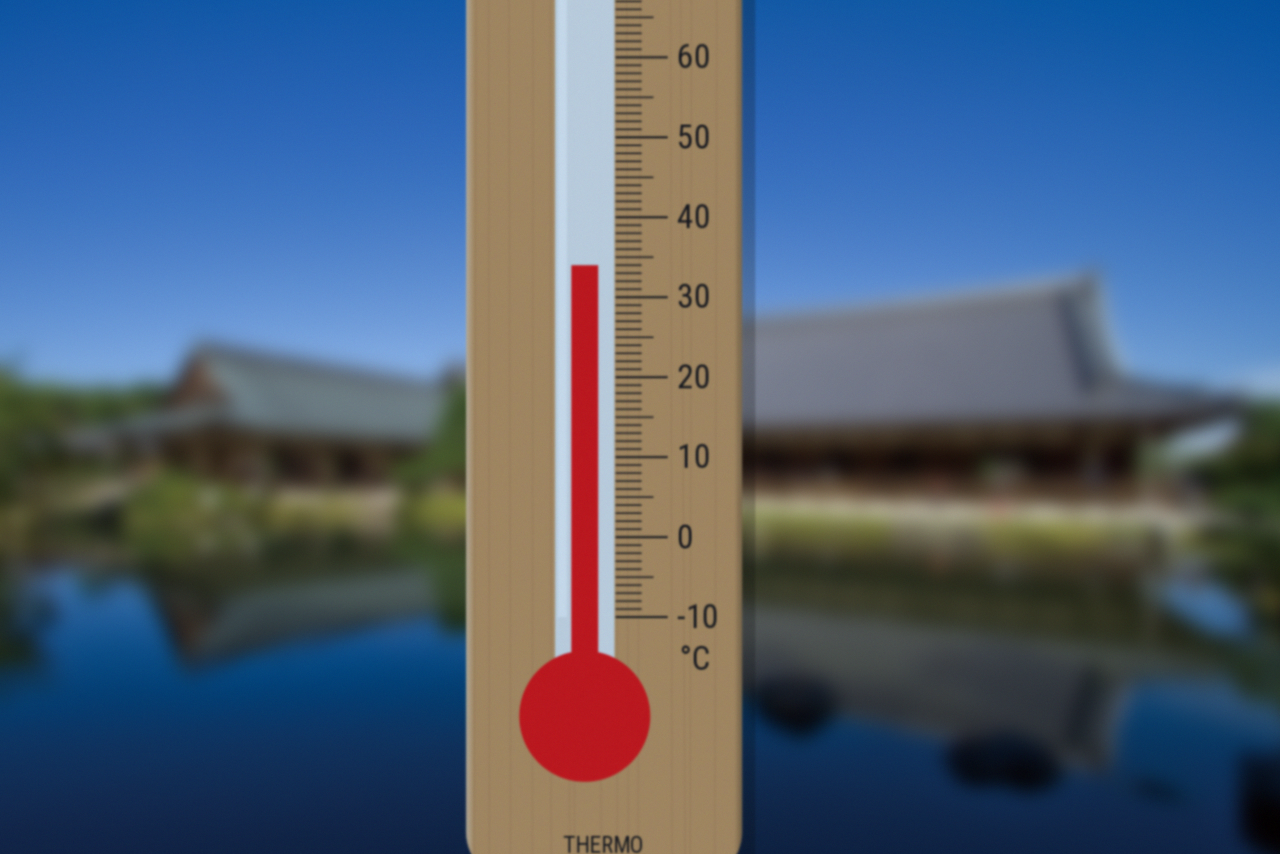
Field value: {"value": 34, "unit": "°C"}
